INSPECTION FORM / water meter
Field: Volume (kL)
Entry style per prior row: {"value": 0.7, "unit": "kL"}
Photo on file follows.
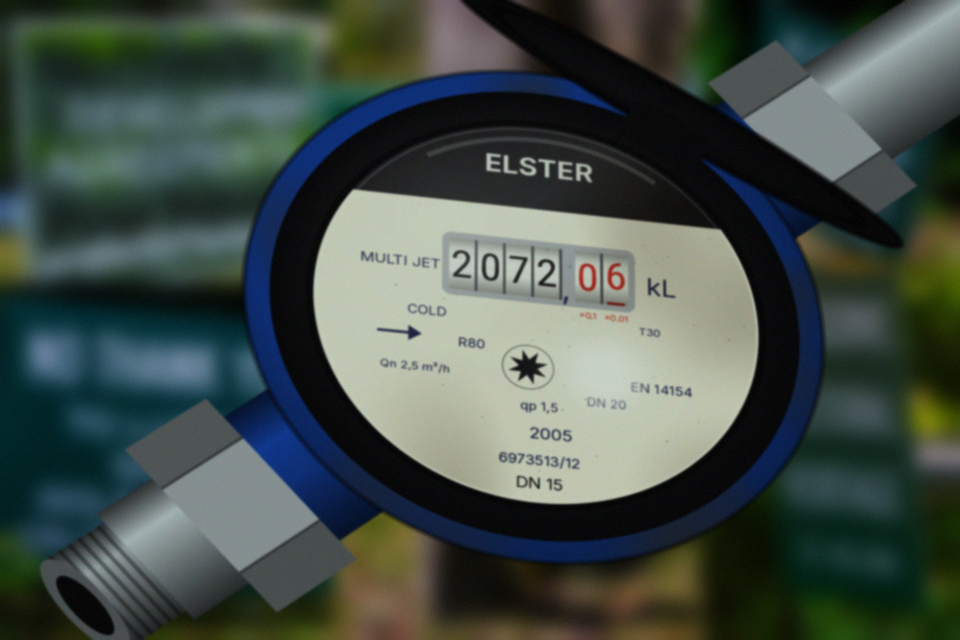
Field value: {"value": 2072.06, "unit": "kL"}
